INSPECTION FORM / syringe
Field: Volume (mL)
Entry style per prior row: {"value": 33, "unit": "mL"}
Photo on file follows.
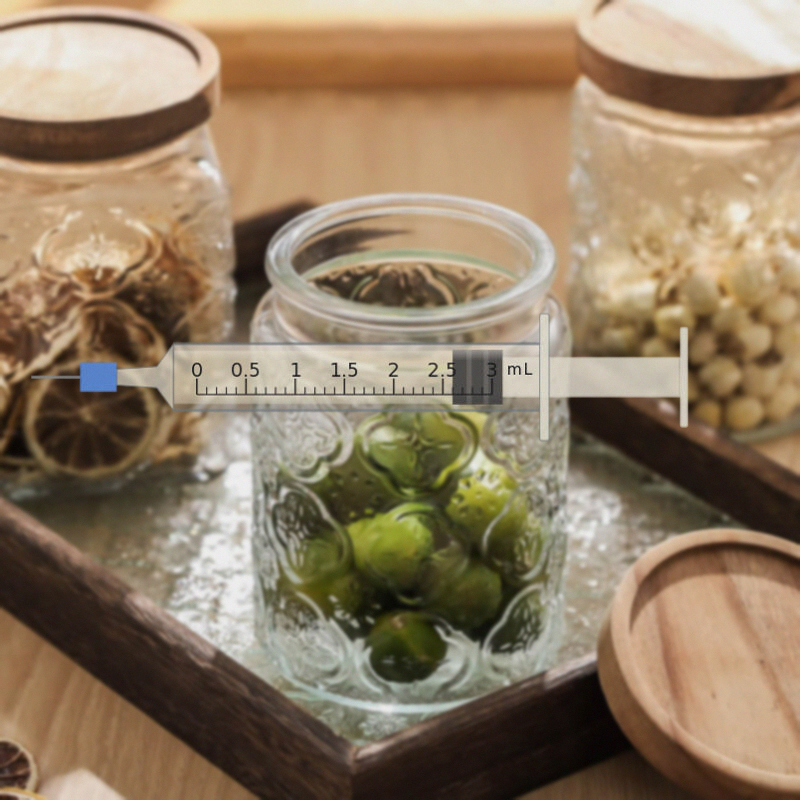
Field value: {"value": 2.6, "unit": "mL"}
